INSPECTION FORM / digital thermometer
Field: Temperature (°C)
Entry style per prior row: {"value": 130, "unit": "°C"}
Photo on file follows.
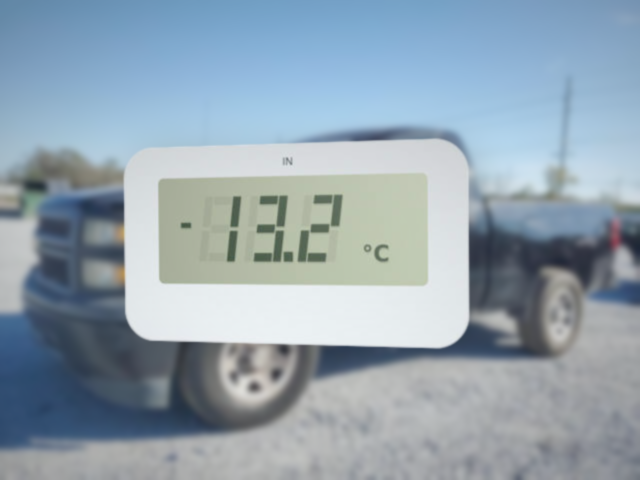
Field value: {"value": -13.2, "unit": "°C"}
